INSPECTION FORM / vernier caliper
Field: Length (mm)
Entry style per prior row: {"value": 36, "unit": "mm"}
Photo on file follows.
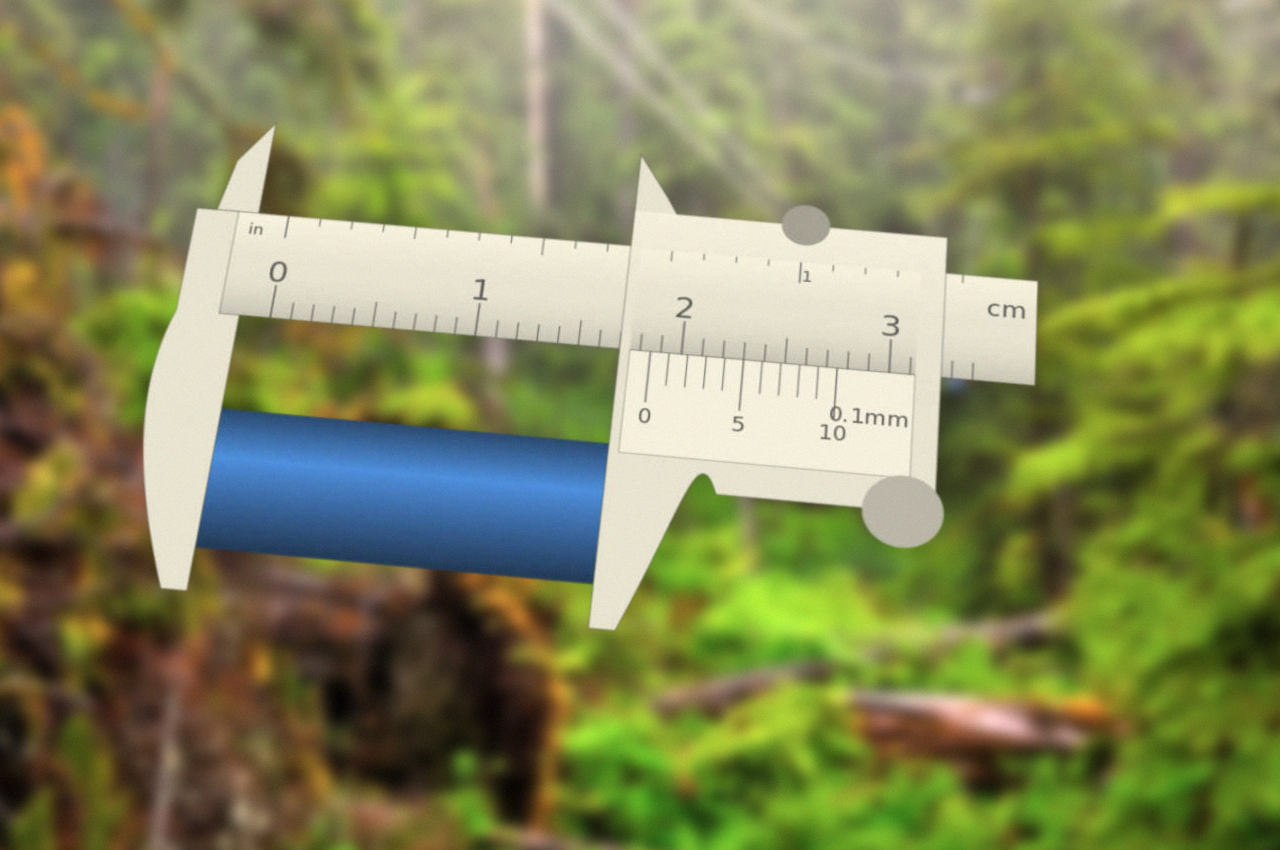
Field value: {"value": 18.5, "unit": "mm"}
